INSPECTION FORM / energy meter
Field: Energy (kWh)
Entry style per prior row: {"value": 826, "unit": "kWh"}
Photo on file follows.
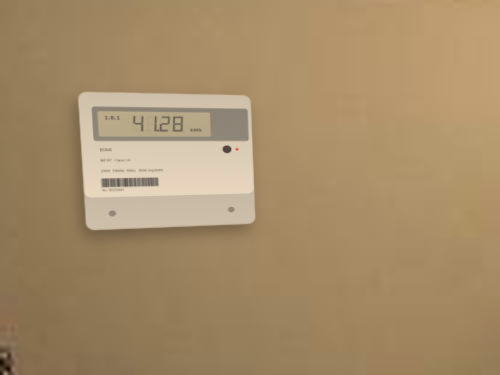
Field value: {"value": 41.28, "unit": "kWh"}
